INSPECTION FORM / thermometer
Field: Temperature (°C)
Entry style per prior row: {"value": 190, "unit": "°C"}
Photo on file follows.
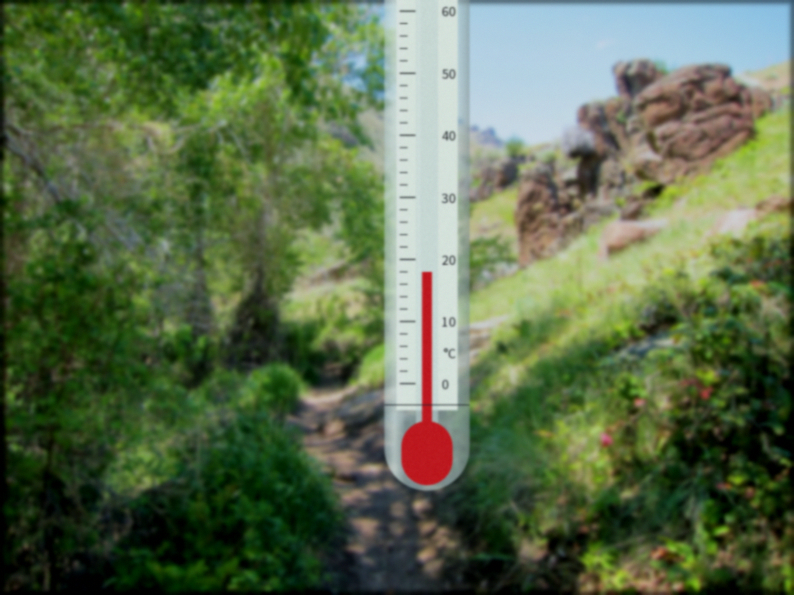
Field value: {"value": 18, "unit": "°C"}
